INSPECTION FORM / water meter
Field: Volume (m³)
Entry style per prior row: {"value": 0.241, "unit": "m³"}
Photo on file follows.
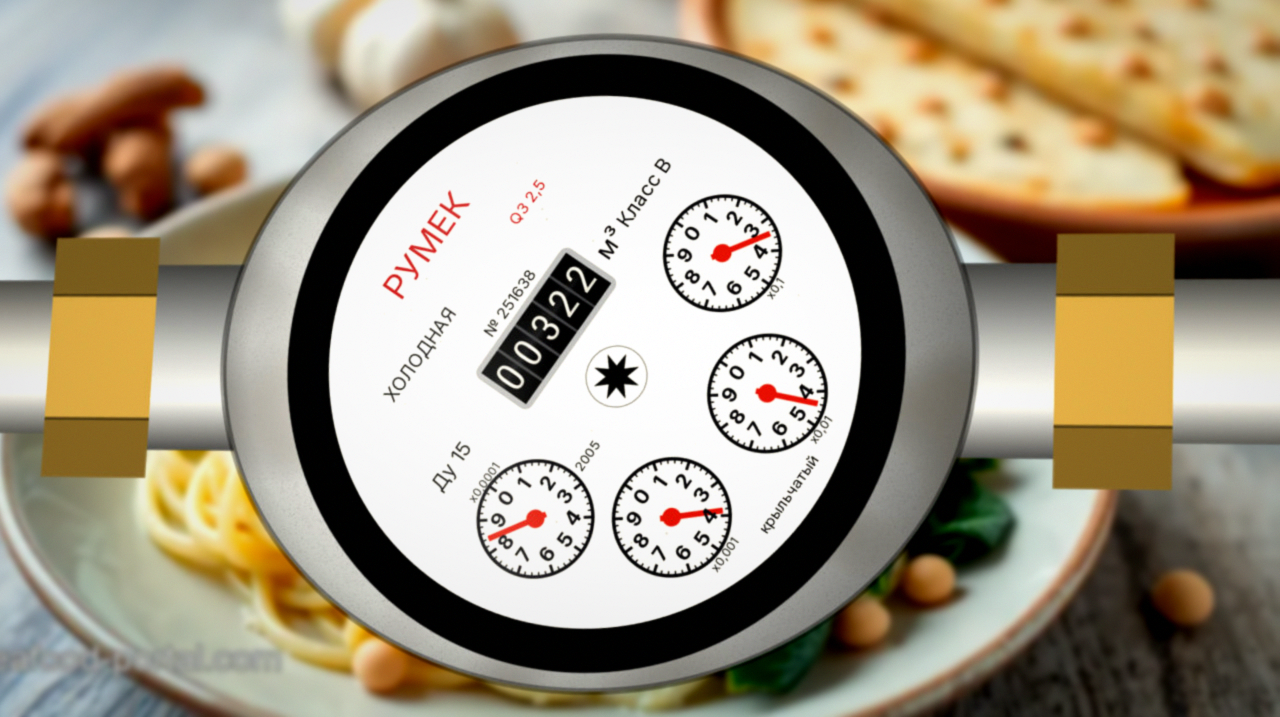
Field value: {"value": 322.3438, "unit": "m³"}
